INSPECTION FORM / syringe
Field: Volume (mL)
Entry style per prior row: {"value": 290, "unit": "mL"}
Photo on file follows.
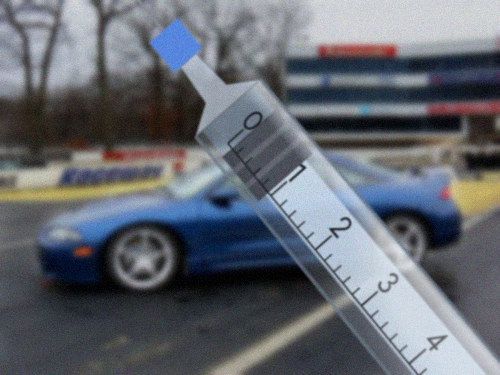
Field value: {"value": 0.1, "unit": "mL"}
